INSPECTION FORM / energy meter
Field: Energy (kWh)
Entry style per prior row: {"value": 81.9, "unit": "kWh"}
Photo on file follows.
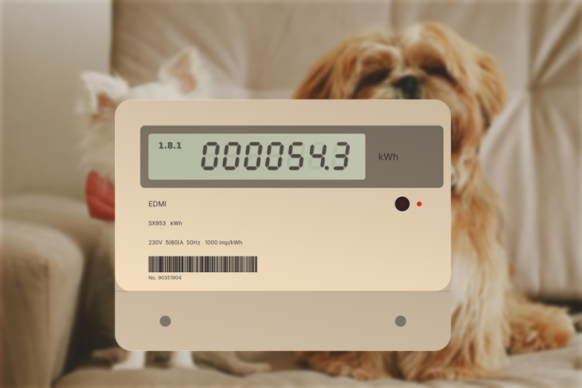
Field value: {"value": 54.3, "unit": "kWh"}
